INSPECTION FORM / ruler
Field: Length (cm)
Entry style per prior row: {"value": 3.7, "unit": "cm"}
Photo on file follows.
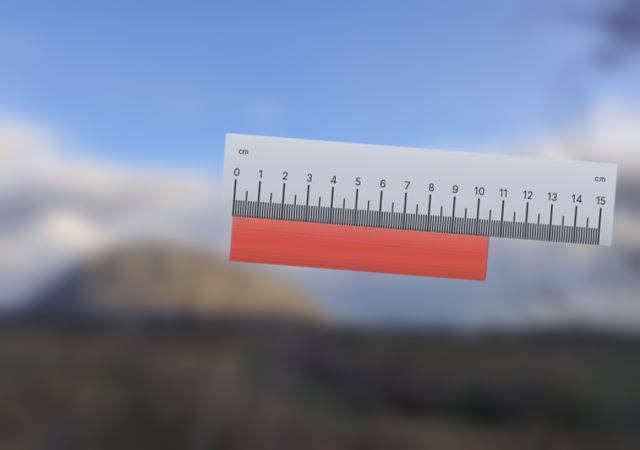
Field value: {"value": 10.5, "unit": "cm"}
